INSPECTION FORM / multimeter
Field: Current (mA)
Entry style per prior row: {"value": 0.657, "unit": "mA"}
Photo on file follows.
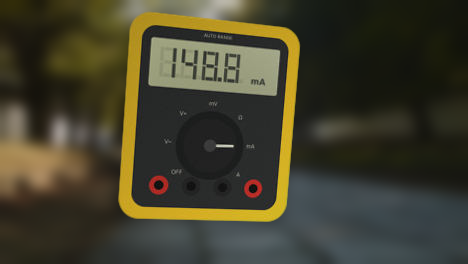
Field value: {"value": 148.8, "unit": "mA"}
